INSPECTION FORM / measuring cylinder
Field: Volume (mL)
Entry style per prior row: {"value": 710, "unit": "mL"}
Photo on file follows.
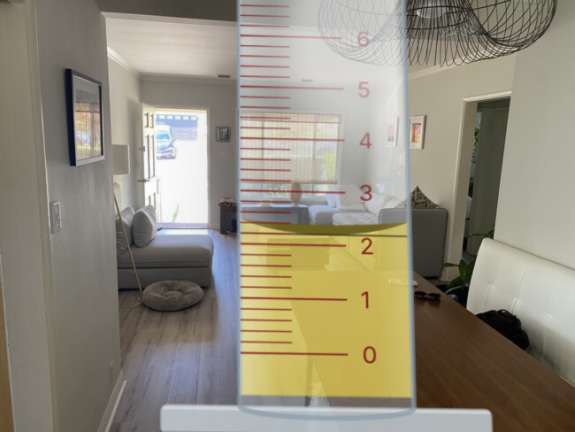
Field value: {"value": 2.2, "unit": "mL"}
